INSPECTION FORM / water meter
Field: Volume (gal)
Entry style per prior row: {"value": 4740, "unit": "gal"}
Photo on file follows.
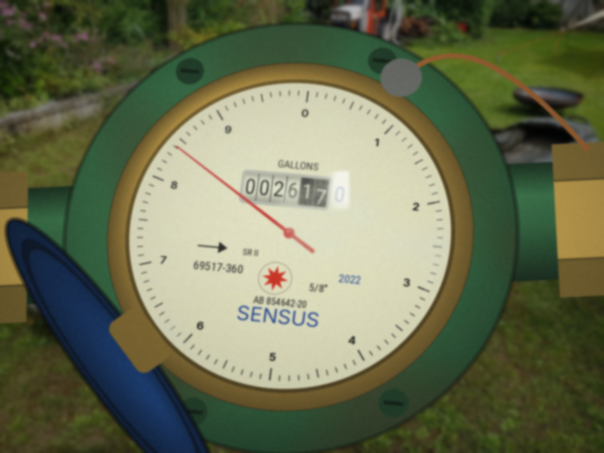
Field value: {"value": 26168.4, "unit": "gal"}
